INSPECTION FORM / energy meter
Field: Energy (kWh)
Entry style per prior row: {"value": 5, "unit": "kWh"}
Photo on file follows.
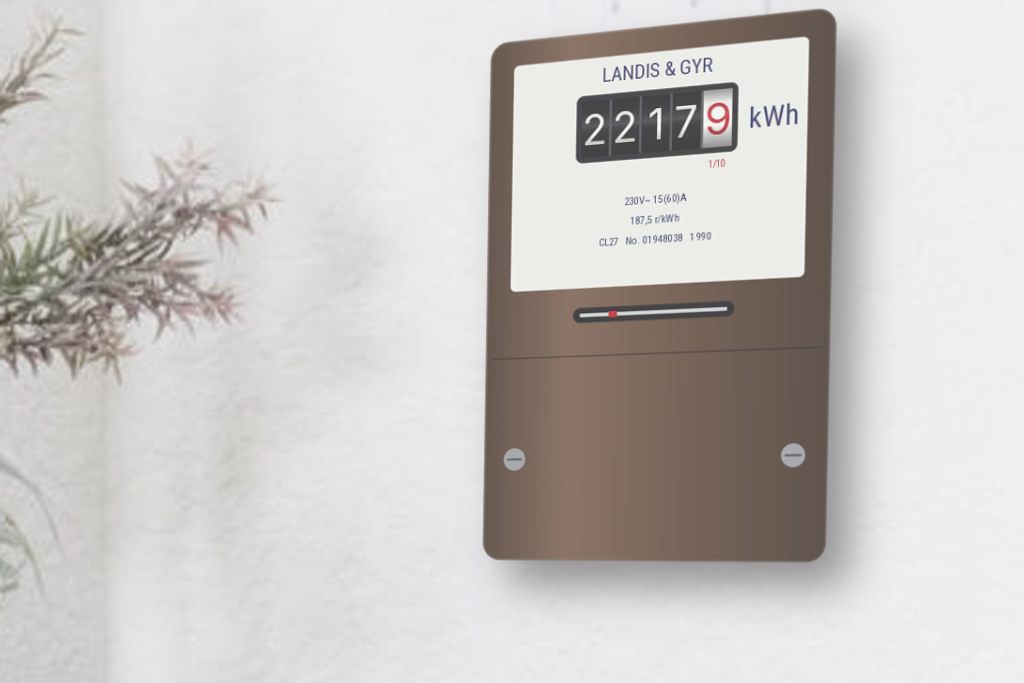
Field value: {"value": 2217.9, "unit": "kWh"}
